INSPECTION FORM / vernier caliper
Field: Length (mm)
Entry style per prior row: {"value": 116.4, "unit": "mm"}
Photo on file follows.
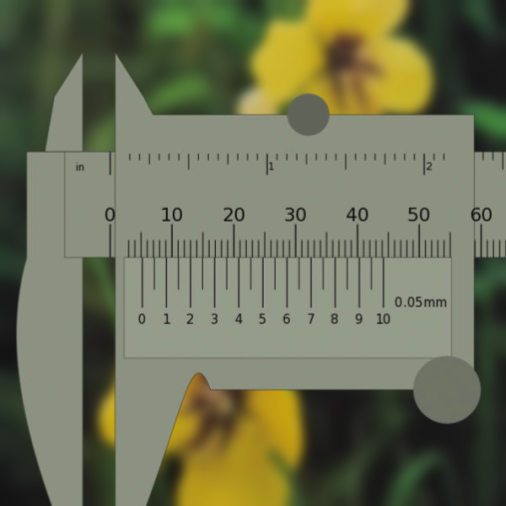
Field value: {"value": 5.2, "unit": "mm"}
